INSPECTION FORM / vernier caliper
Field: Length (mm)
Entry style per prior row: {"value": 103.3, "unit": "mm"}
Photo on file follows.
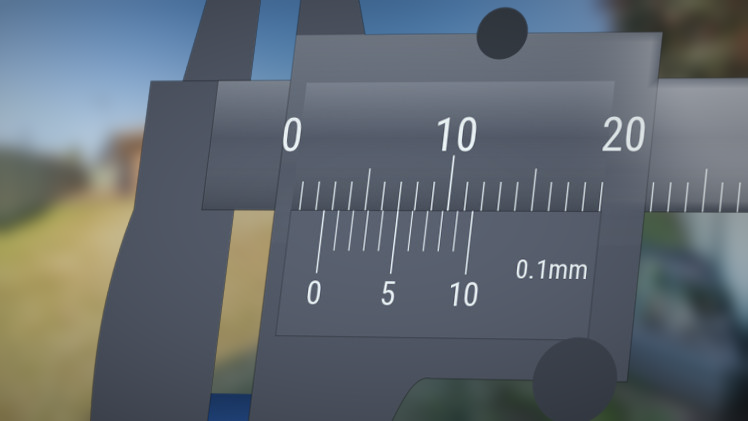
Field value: {"value": 2.5, "unit": "mm"}
